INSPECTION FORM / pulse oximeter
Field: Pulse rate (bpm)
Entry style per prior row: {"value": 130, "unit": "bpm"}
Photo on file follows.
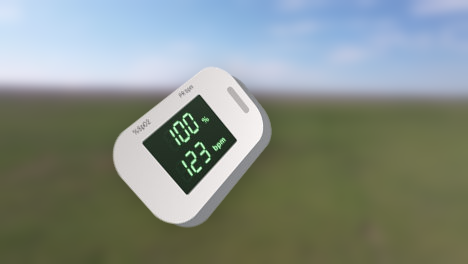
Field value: {"value": 123, "unit": "bpm"}
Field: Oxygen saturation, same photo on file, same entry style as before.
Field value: {"value": 100, "unit": "%"}
